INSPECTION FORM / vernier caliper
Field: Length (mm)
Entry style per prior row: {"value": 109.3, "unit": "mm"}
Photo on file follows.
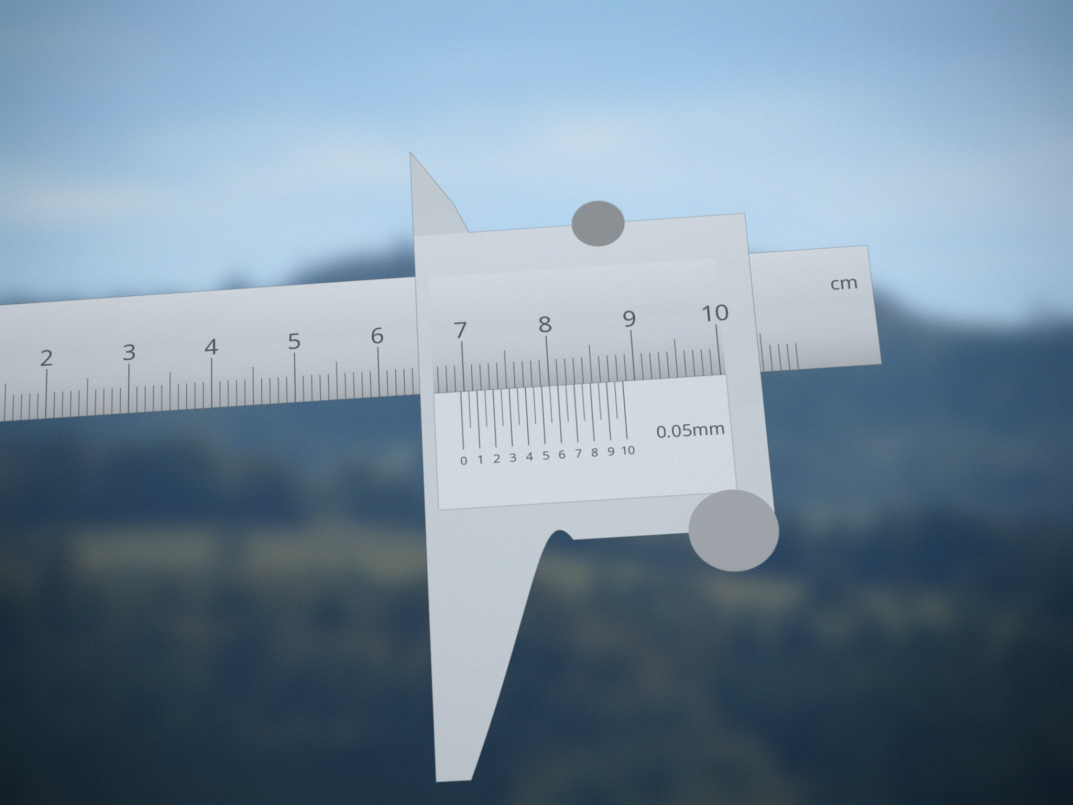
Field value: {"value": 69.6, "unit": "mm"}
